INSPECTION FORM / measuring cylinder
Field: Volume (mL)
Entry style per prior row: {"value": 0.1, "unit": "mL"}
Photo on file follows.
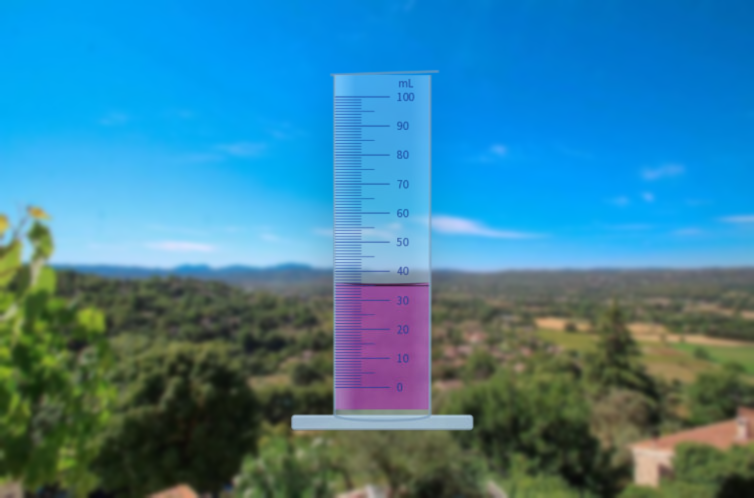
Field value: {"value": 35, "unit": "mL"}
